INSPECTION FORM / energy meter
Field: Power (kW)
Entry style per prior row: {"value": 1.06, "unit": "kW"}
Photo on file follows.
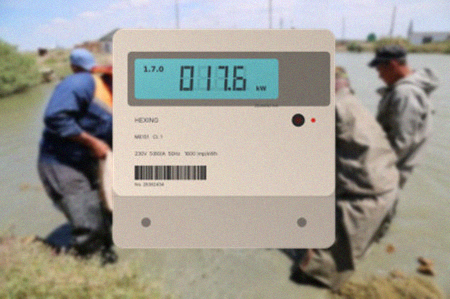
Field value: {"value": 17.6, "unit": "kW"}
